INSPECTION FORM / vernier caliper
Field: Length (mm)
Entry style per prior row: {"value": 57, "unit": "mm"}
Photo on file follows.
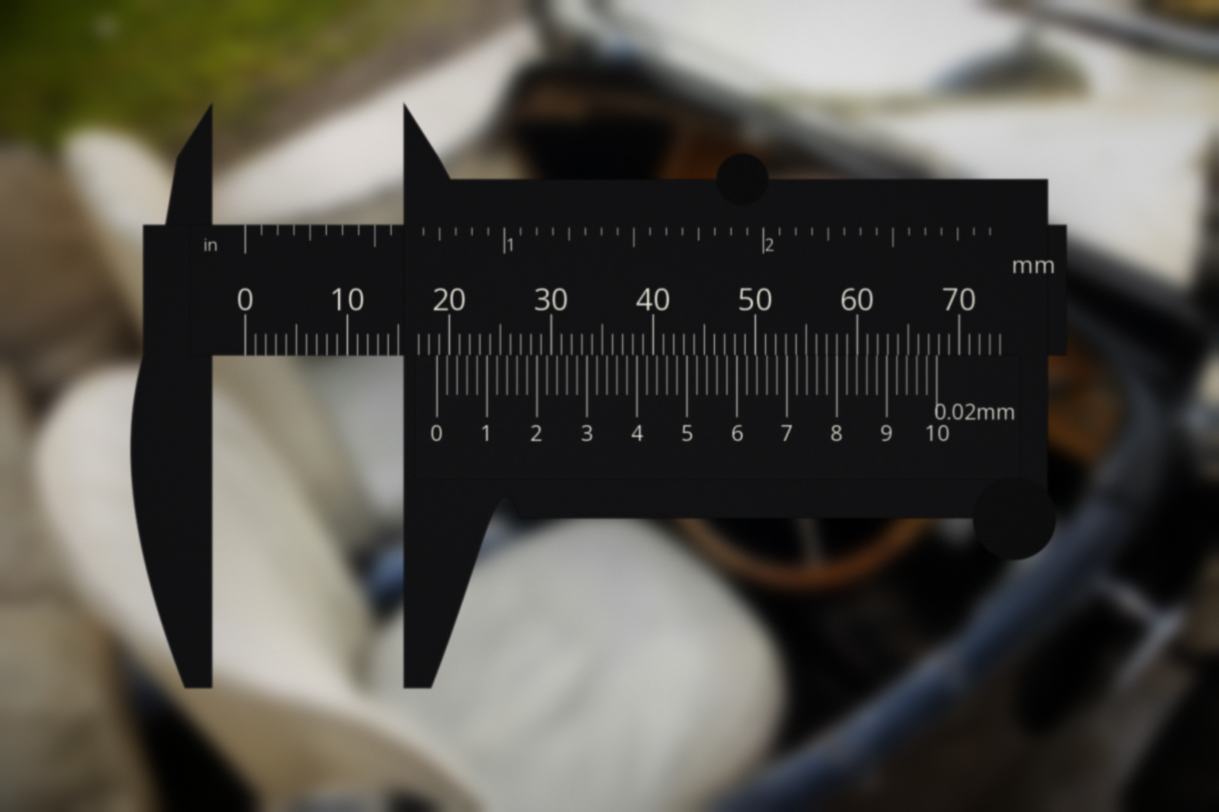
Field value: {"value": 18.8, "unit": "mm"}
